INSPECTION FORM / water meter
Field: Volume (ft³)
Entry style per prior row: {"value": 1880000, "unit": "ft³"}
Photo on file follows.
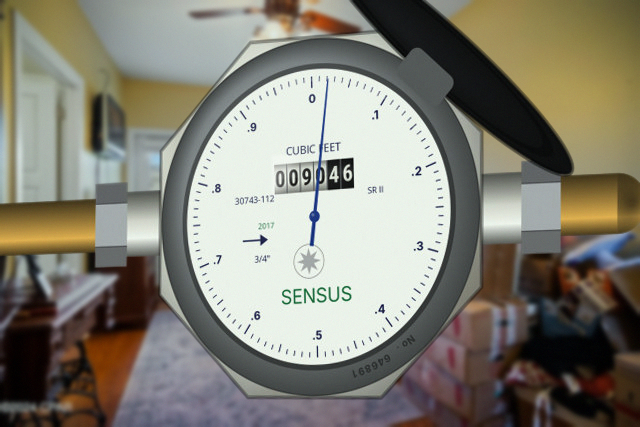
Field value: {"value": 9046.02, "unit": "ft³"}
